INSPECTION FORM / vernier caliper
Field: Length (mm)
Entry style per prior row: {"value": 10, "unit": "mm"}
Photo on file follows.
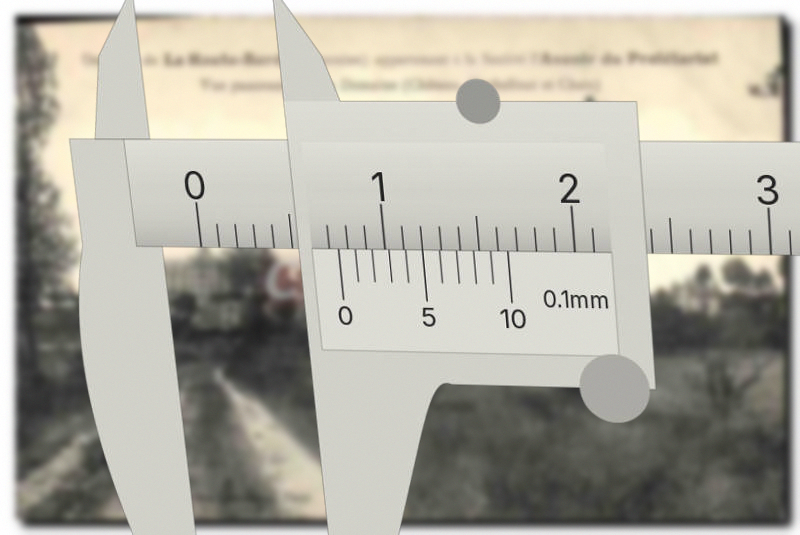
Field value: {"value": 7.5, "unit": "mm"}
